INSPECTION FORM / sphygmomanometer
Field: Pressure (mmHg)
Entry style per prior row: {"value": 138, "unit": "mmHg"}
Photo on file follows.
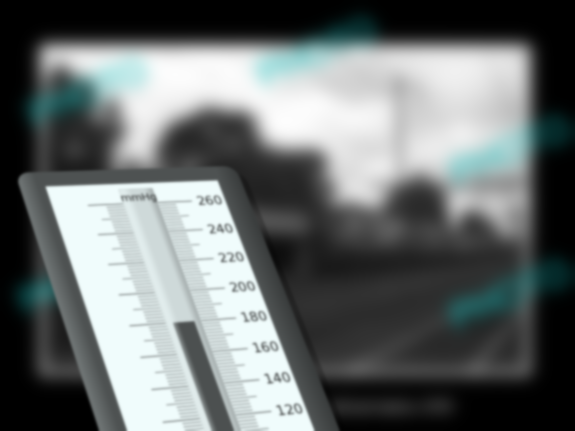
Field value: {"value": 180, "unit": "mmHg"}
